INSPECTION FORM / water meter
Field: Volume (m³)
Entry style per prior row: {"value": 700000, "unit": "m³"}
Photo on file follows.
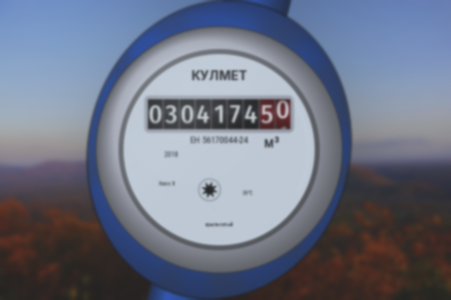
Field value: {"value": 304174.50, "unit": "m³"}
